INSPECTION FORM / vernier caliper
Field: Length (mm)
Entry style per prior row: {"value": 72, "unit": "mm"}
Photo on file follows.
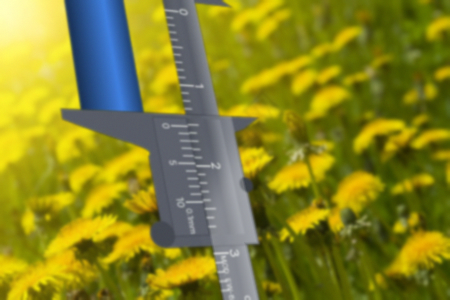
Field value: {"value": 15.2, "unit": "mm"}
